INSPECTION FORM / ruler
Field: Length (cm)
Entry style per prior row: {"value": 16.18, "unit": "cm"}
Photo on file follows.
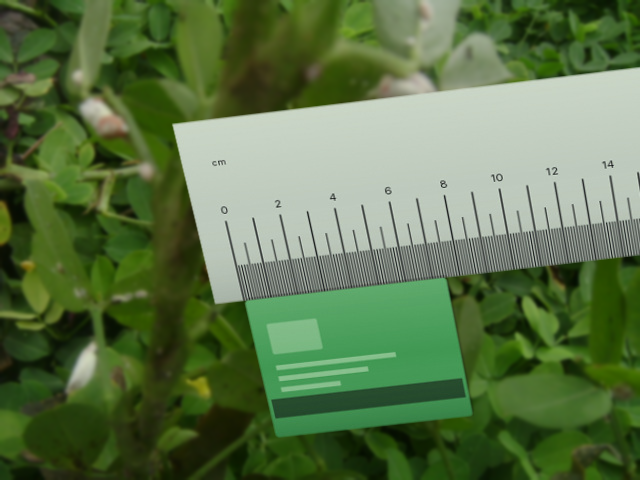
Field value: {"value": 7.5, "unit": "cm"}
